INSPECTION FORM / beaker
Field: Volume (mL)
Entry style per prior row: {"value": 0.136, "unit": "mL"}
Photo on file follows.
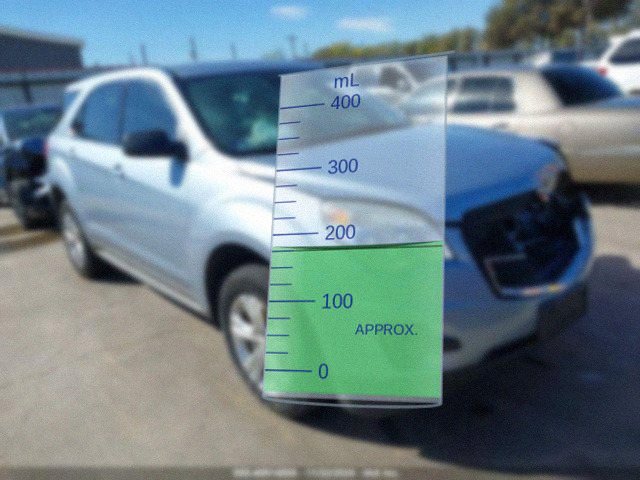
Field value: {"value": 175, "unit": "mL"}
